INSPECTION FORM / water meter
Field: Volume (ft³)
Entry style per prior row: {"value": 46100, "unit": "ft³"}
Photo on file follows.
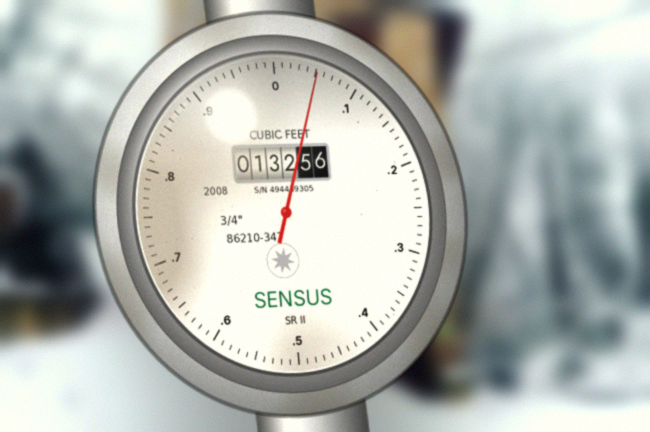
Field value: {"value": 13256.05, "unit": "ft³"}
